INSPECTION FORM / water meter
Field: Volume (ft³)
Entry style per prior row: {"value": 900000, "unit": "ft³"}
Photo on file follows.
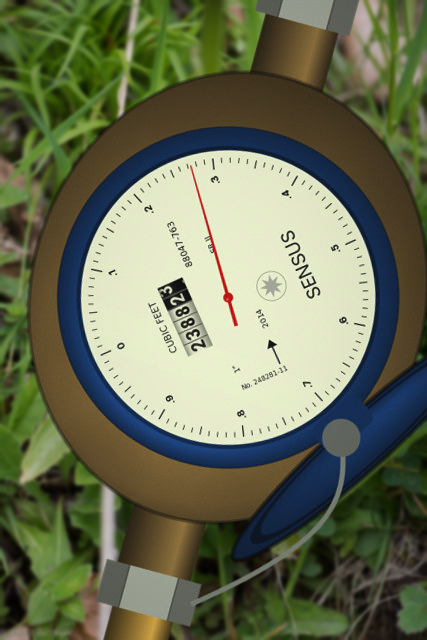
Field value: {"value": 238823.27, "unit": "ft³"}
